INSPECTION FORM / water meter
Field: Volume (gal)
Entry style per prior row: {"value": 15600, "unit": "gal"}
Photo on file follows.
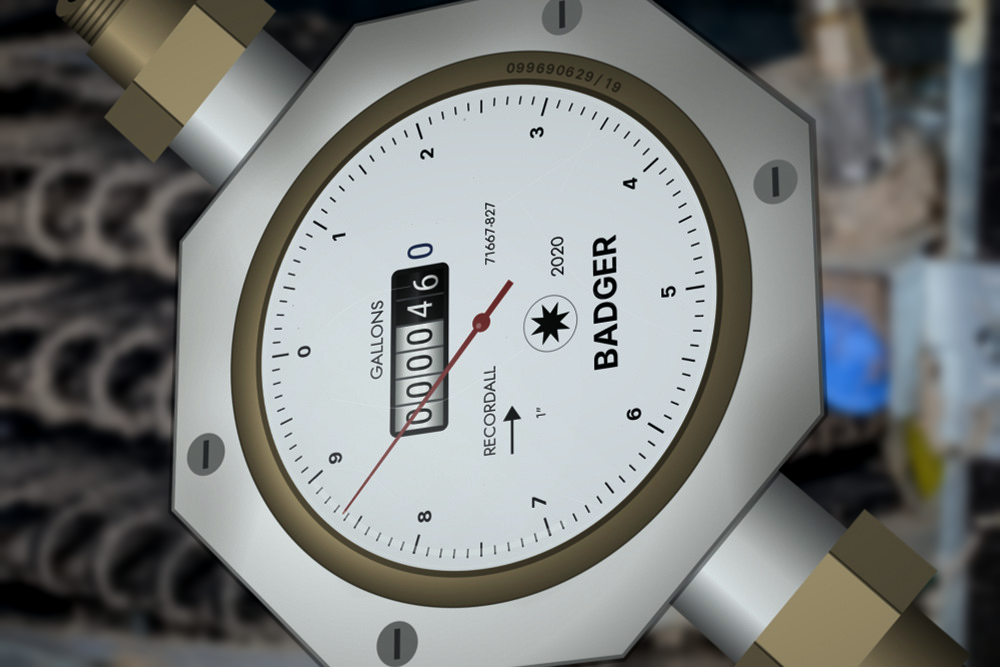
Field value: {"value": 458.6, "unit": "gal"}
